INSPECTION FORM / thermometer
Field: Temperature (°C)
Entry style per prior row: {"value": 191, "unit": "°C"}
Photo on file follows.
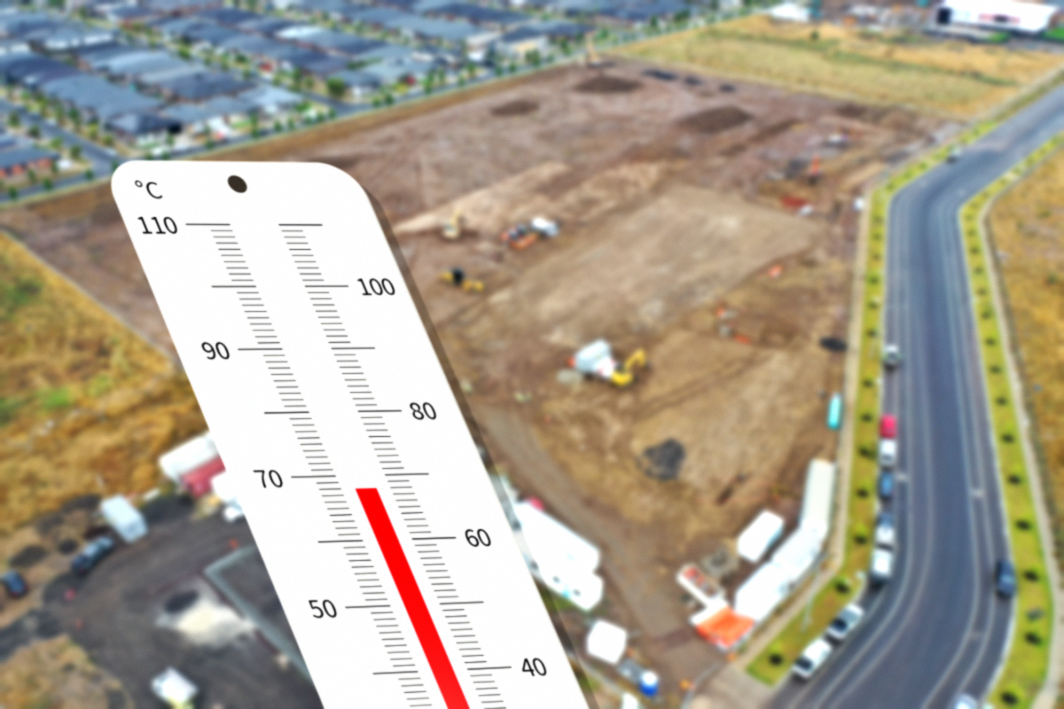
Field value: {"value": 68, "unit": "°C"}
